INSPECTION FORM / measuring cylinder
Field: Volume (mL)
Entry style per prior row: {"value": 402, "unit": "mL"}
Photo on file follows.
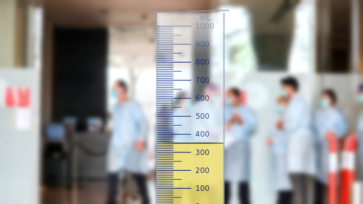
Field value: {"value": 350, "unit": "mL"}
